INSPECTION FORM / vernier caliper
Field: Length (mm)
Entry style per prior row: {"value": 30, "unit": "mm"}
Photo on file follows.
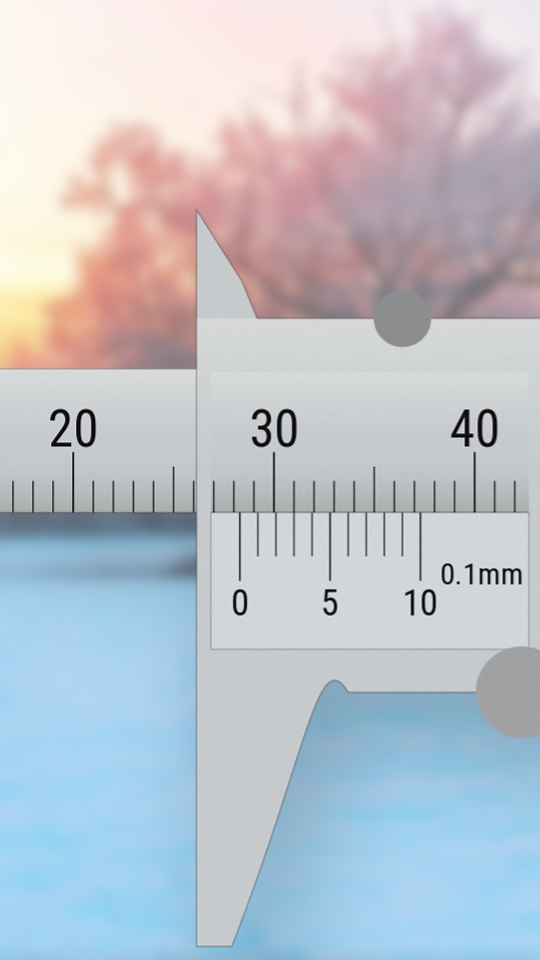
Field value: {"value": 28.3, "unit": "mm"}
